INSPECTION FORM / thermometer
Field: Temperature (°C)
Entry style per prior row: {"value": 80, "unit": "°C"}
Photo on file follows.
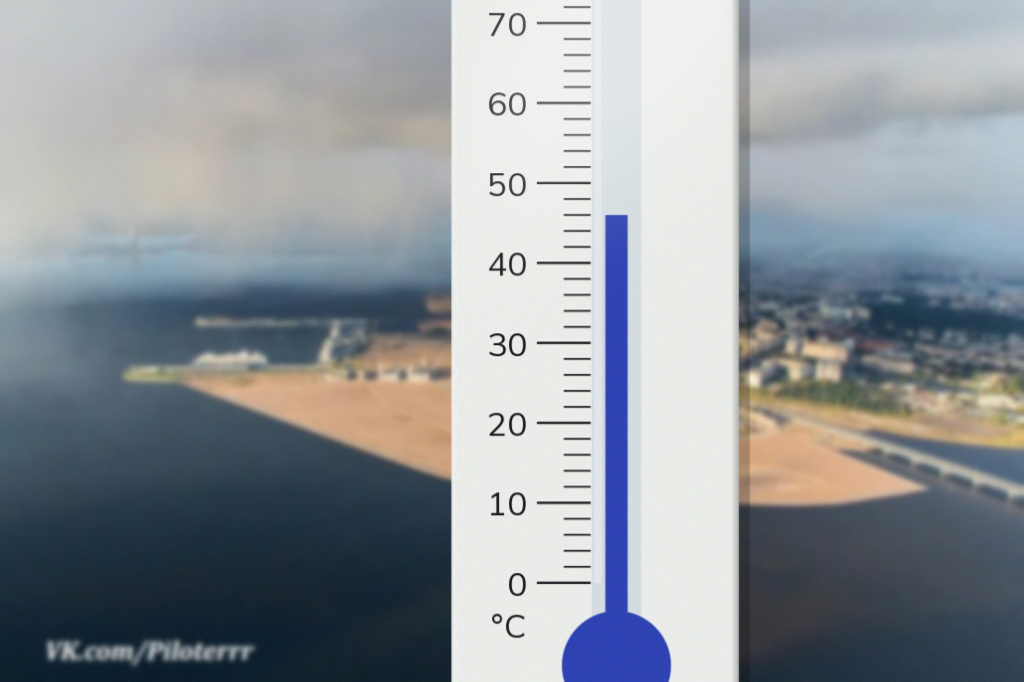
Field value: {"value": 46, "unit": "°C"}
